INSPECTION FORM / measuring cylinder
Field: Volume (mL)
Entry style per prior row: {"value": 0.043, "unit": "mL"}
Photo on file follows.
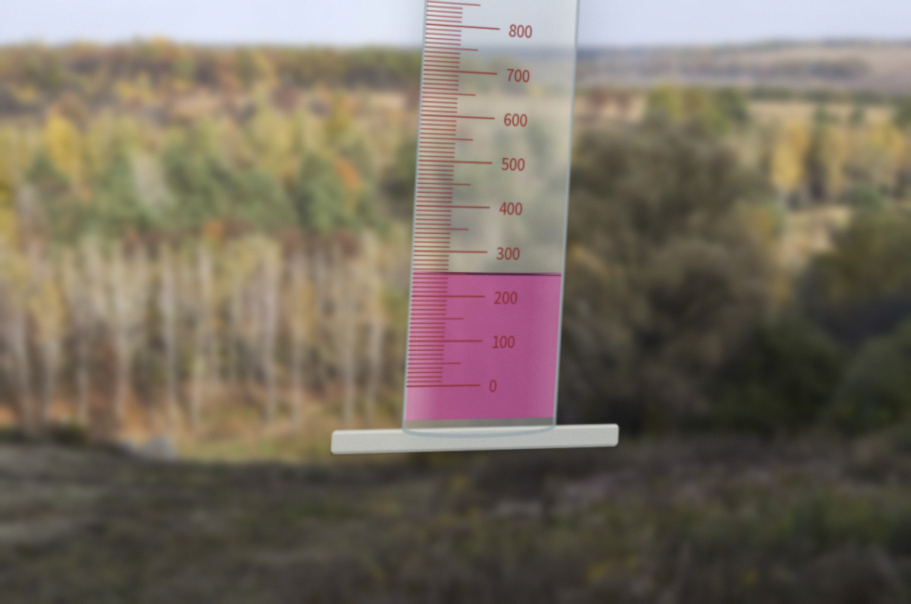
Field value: {"value": 250, "unit": "mL"}
